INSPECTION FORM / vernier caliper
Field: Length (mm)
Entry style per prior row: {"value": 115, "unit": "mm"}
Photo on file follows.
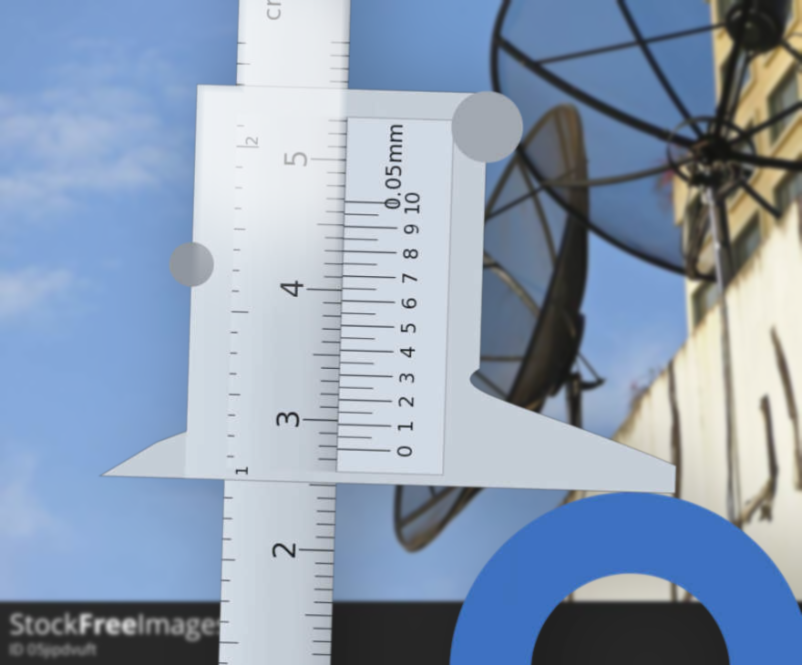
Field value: {"value": 27.8, "unit": "mm"}
